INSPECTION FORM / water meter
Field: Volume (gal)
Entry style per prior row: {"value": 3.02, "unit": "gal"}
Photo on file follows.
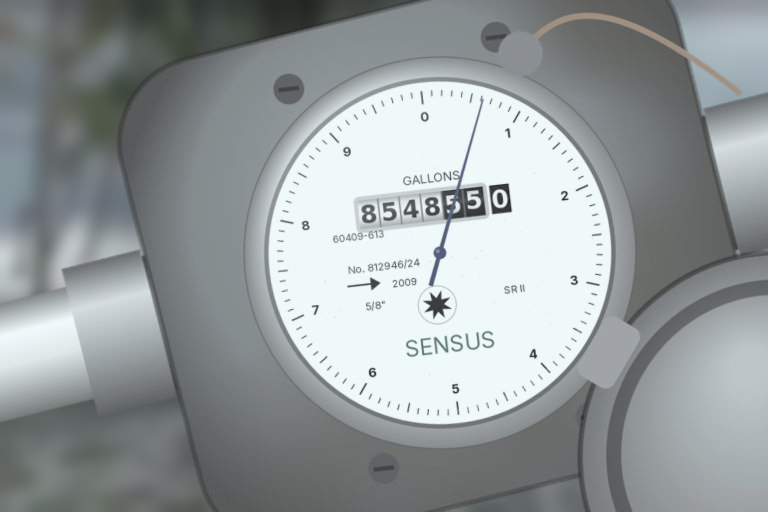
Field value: {"value": 8548550.6, "unit": "gal"}
